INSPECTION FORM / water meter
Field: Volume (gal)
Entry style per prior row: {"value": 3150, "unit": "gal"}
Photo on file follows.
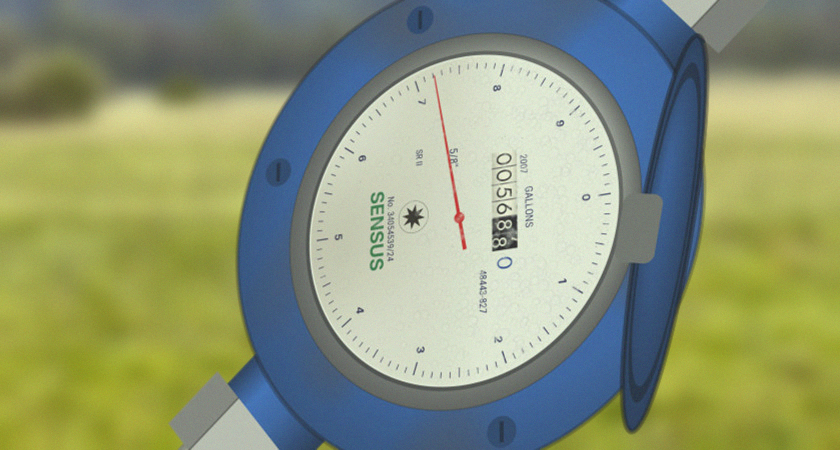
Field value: {"value": 56877.2, "unit": "gal"}
